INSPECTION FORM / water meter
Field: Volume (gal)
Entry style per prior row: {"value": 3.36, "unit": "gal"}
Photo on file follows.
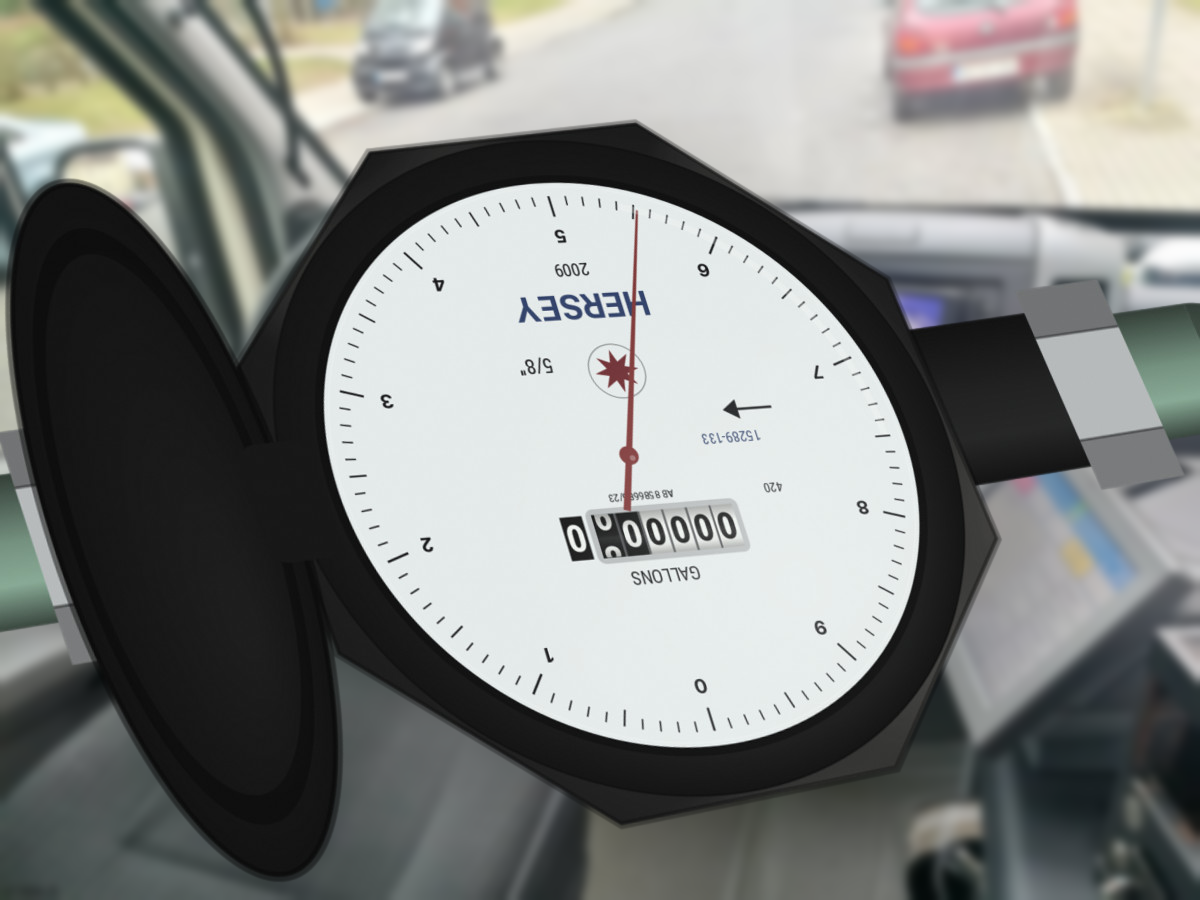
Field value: {"value": 85.5, "unit": "gal"}
